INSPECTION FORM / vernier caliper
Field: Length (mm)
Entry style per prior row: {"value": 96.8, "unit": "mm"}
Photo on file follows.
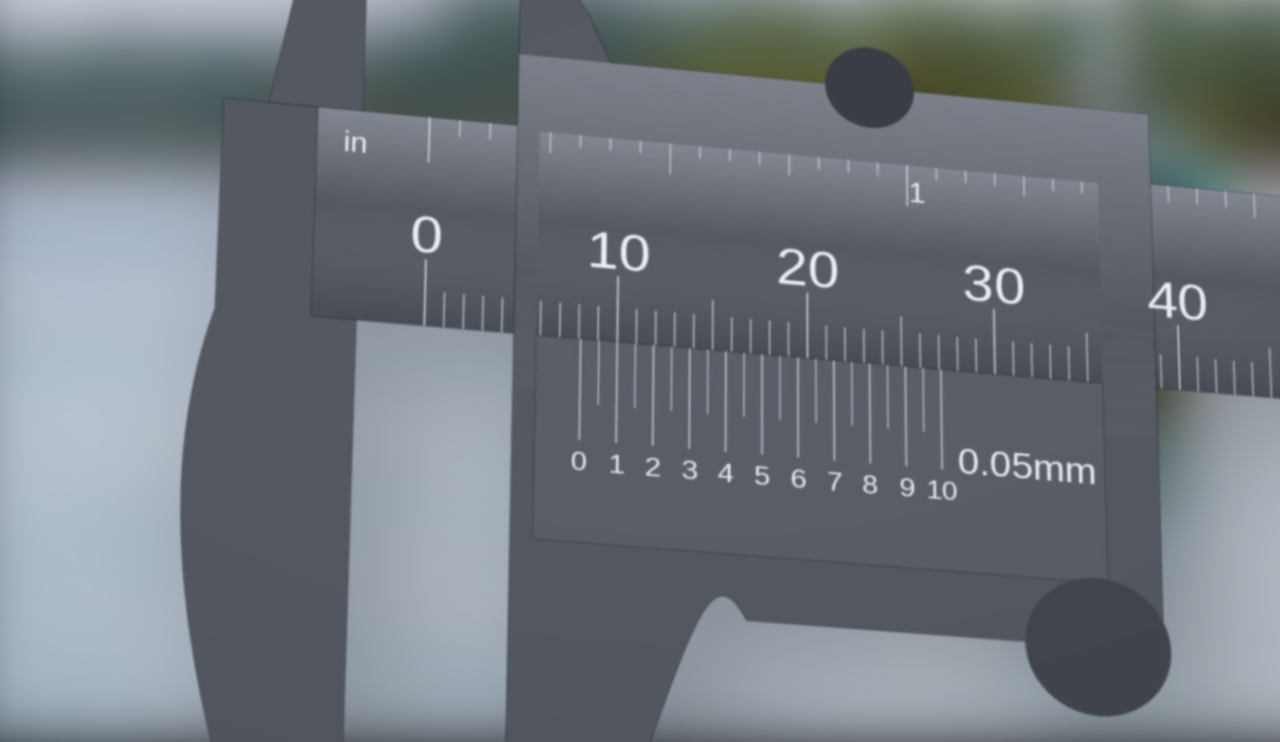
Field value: {"value": 8.1, "unit": "mm"}
